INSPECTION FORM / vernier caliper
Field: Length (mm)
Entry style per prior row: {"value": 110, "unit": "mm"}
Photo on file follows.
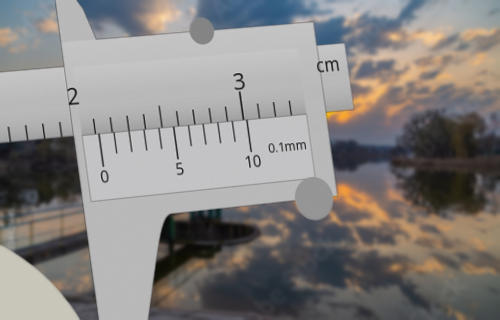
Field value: {"value": 21.2, "unit": "mm"}
